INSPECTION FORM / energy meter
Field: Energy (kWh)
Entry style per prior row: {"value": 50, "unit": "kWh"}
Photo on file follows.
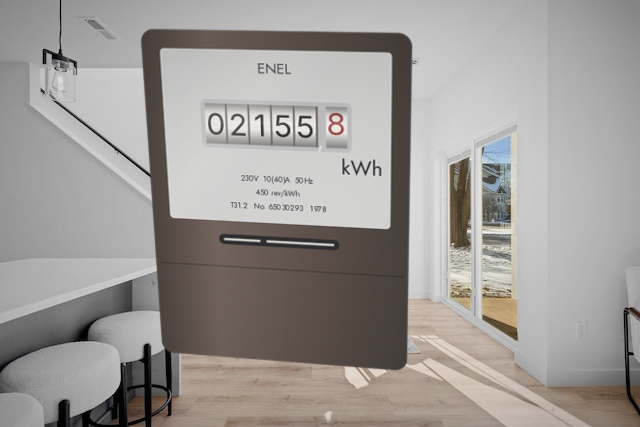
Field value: {"value": 2155.8, "unit": "kWh"}
